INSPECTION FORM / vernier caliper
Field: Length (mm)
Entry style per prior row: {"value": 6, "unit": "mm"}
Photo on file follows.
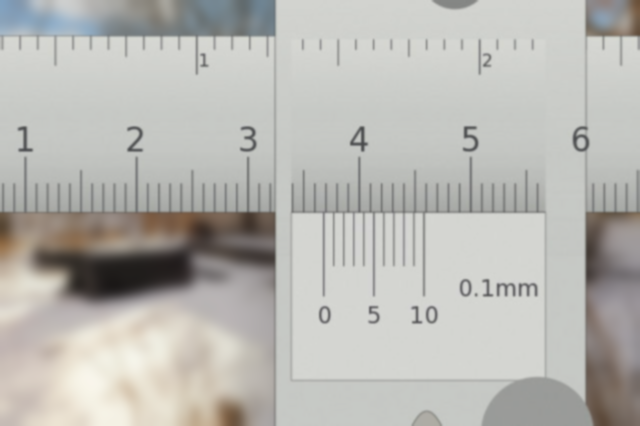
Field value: {"value": 36.8, "unit": "mm"}
